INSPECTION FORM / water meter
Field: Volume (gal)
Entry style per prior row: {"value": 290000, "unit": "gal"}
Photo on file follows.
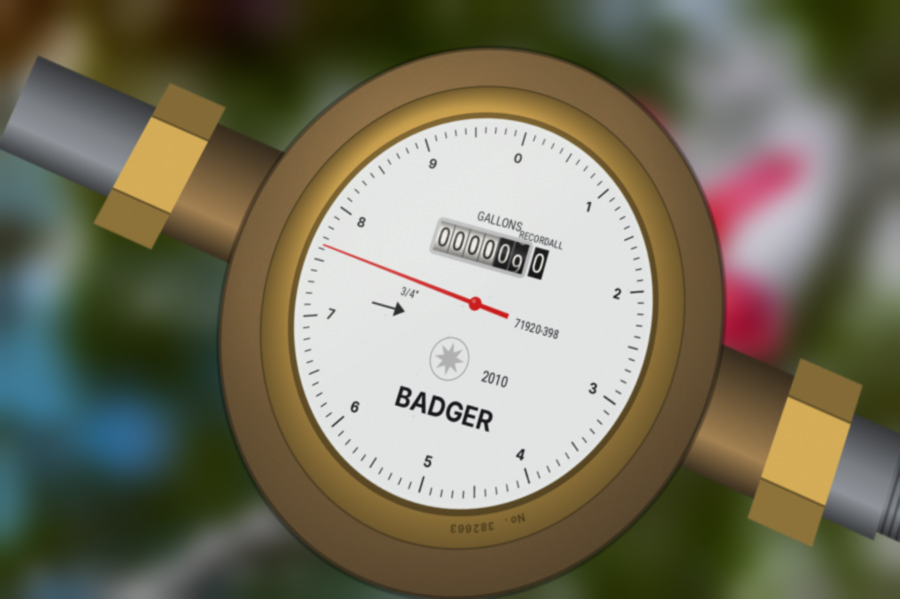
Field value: {"value": 87.6, "unit": "gal"}
